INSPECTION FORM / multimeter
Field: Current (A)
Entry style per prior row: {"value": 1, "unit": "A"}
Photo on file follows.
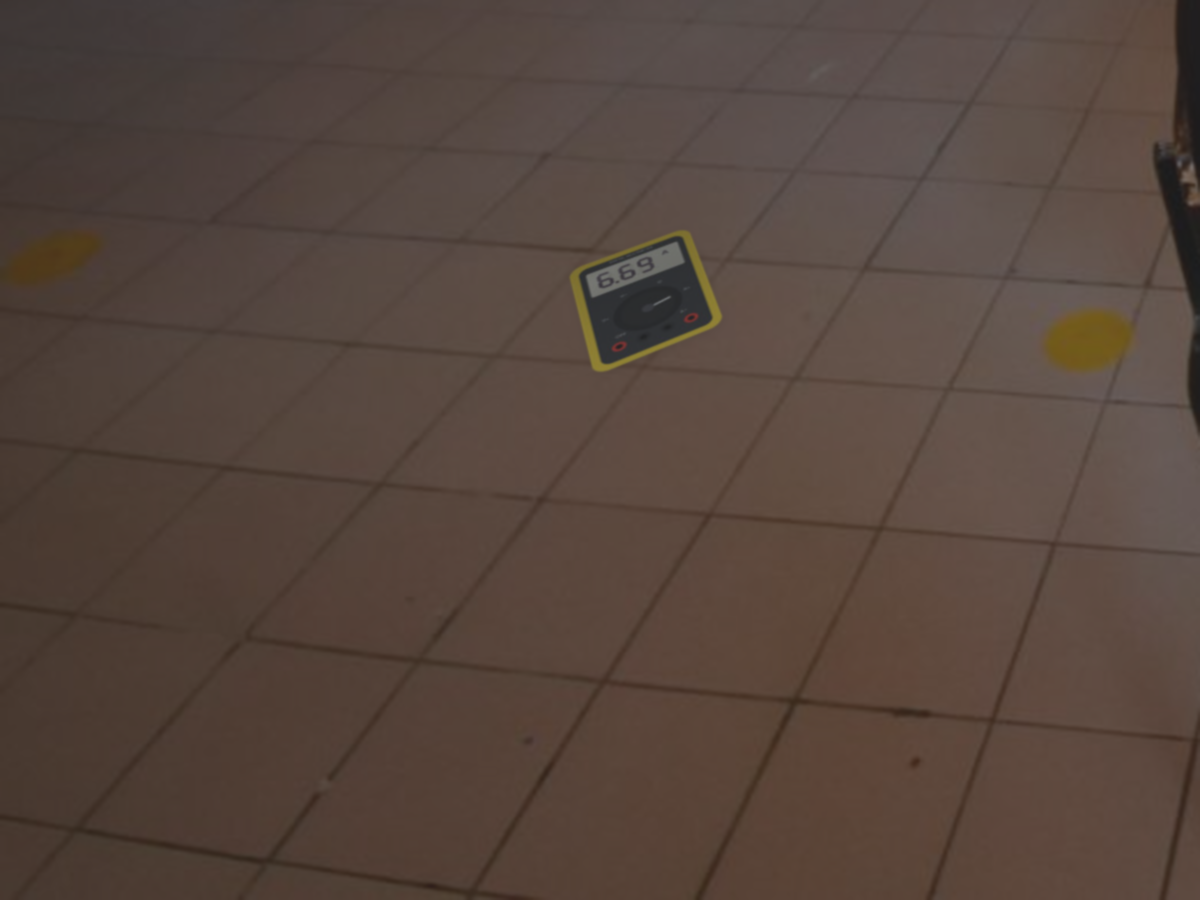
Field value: {"value": 6.69, "unit": "A"}
